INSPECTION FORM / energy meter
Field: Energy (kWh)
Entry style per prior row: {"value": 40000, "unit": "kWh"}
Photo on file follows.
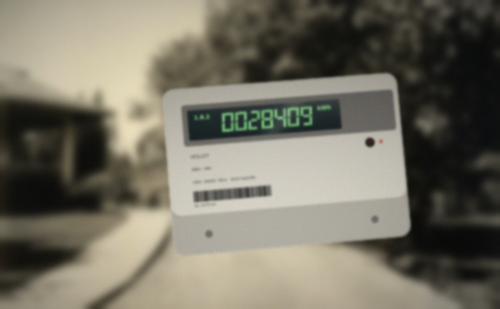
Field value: {"value": 28409, "unit": "kWh"}
